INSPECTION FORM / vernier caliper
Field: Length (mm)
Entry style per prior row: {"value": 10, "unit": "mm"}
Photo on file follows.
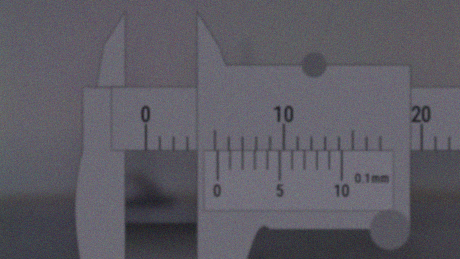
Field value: {"value": 5.2, "unit": "mm"}
